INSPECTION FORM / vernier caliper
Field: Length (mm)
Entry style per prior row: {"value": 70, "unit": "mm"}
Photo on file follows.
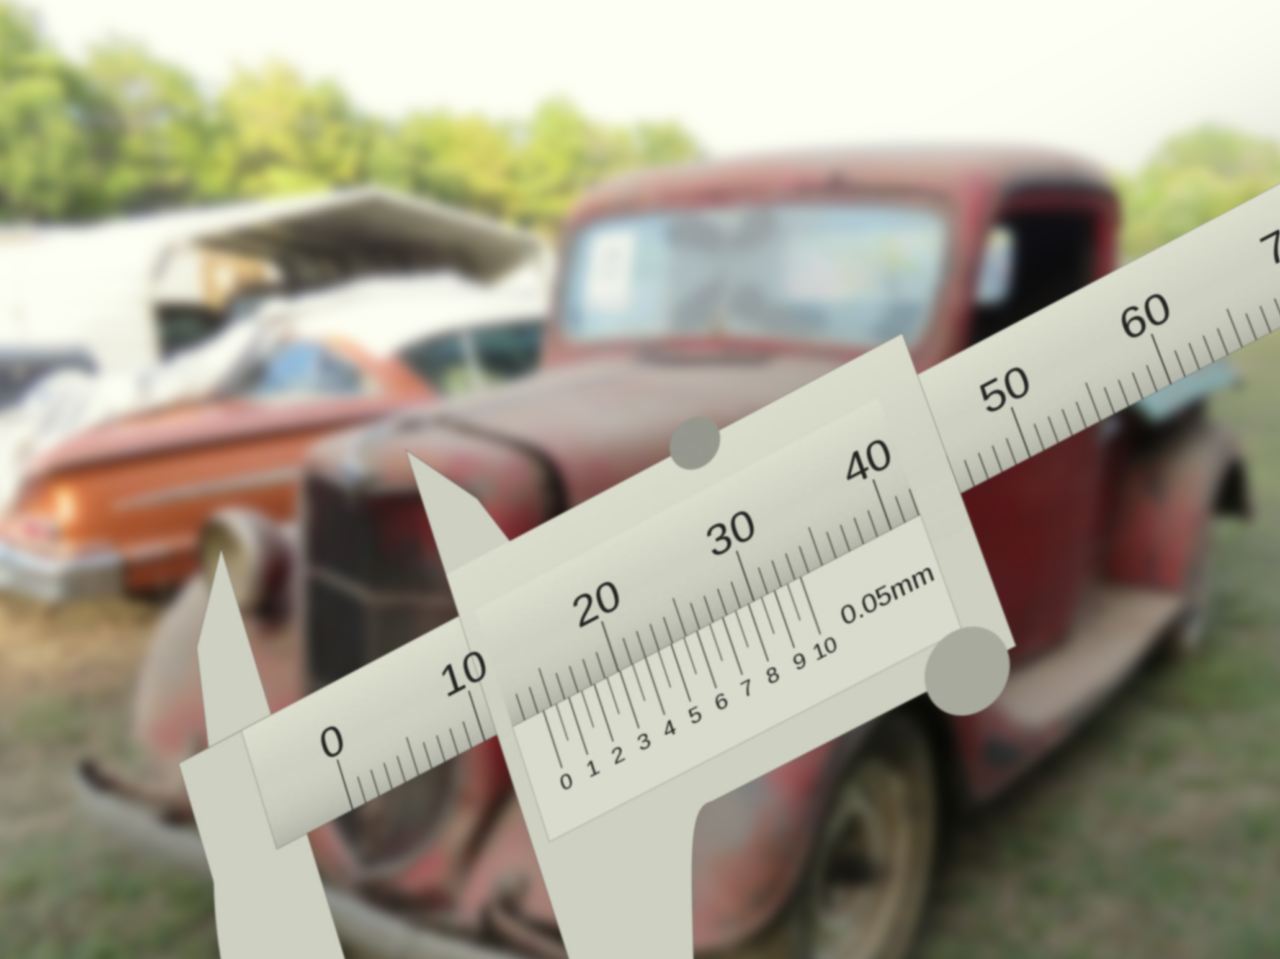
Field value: {"value": 14.4, "unit": "mm"}
